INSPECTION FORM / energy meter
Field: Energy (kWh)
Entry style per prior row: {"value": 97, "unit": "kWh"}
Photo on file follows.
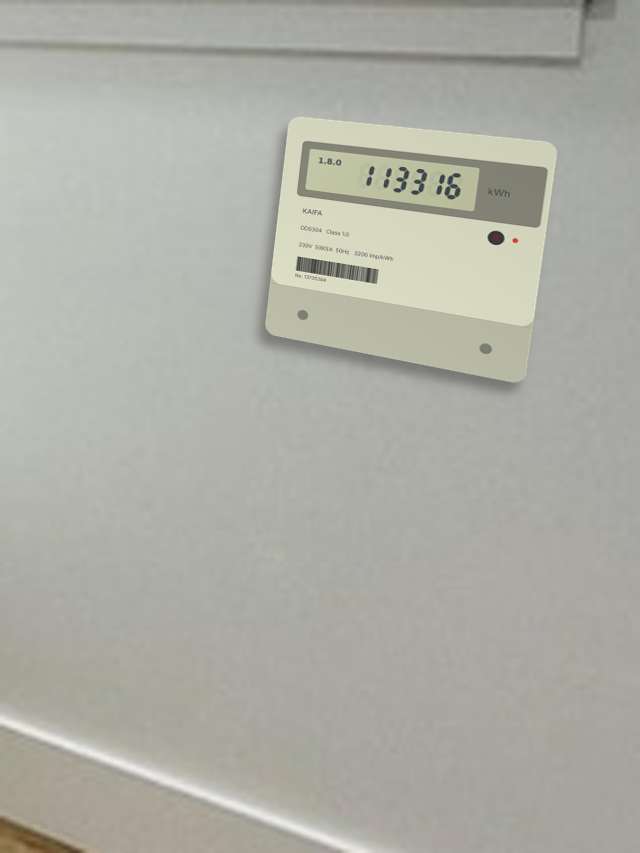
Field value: {"value": 113316, "unit": "kWh"}
